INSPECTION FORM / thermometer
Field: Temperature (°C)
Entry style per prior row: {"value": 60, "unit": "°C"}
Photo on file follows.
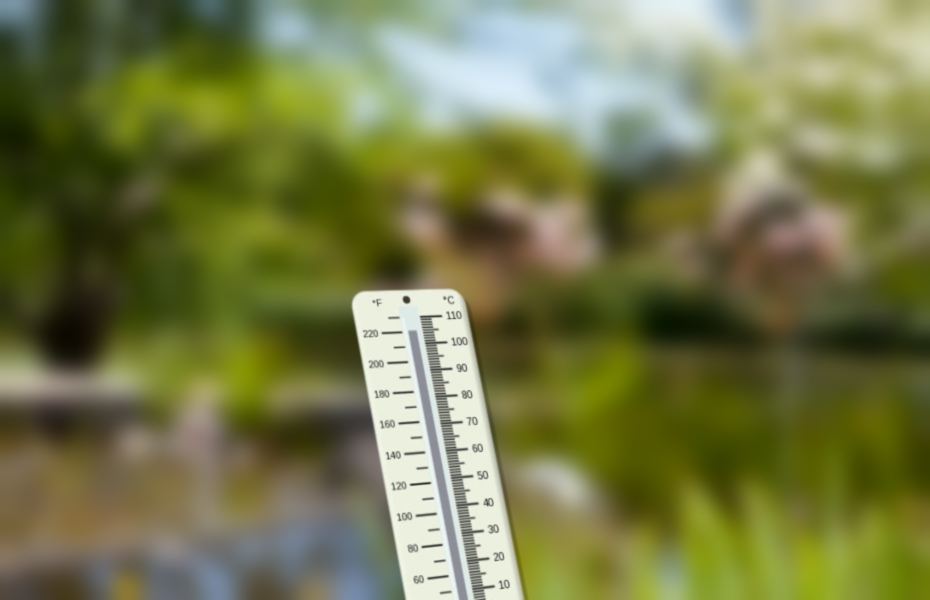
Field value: {"value": 105, "unit": "°C"}
